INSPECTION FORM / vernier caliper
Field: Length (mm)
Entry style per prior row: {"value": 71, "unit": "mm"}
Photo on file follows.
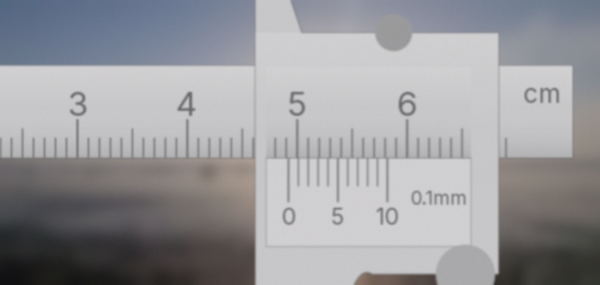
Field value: {"value": 49.2, "unit": "mm"}
